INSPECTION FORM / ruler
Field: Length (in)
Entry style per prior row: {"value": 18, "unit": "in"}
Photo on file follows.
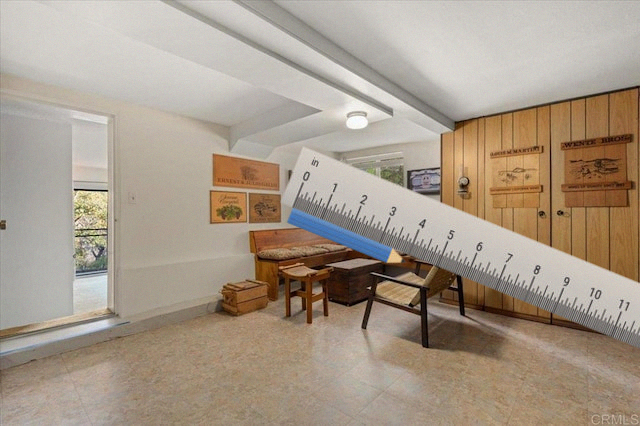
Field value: {"value": 4, "unit": "in"}
